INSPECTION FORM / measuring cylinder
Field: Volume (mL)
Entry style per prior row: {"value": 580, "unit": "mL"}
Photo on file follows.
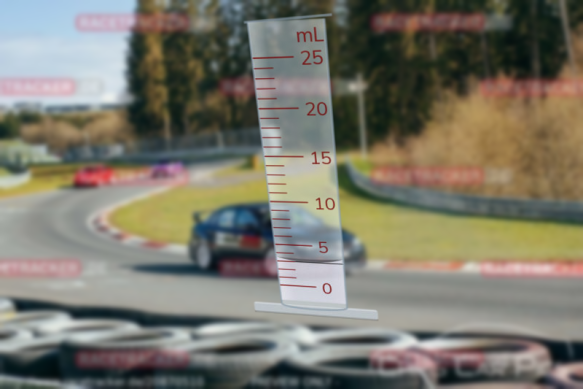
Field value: {"value": 3, "unit": "mL"}
